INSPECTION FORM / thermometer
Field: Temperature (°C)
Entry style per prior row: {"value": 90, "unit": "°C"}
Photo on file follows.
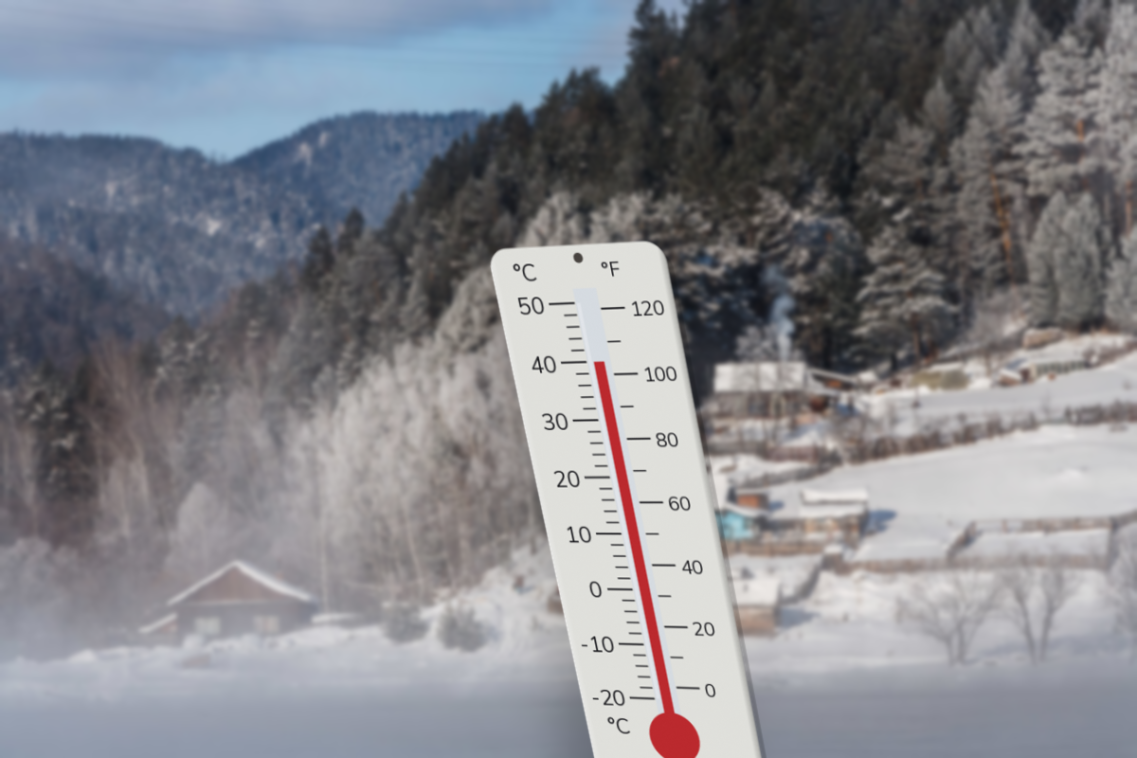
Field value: {"value": 40, "unit": "°C"}
